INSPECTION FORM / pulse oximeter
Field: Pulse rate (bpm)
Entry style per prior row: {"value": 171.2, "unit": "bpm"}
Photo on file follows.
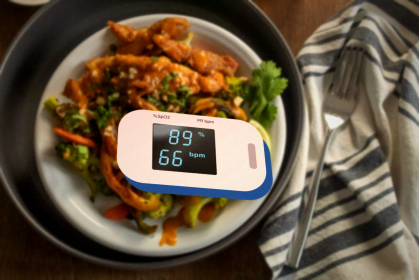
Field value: {"value": 66, "unit": "bpm"}
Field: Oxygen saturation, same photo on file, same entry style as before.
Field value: {"value": 89, "unit": "%"}
